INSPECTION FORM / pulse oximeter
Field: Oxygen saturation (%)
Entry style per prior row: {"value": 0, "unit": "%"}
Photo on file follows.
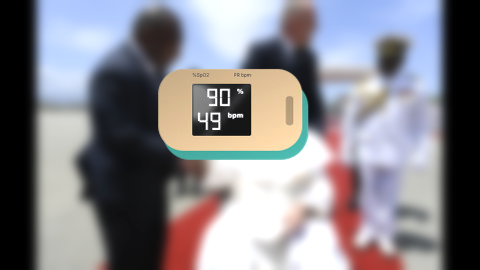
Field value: {"value": 90, "unit": "%"}
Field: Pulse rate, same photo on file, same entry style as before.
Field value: {"value": 49, "unit": "bpm"}
